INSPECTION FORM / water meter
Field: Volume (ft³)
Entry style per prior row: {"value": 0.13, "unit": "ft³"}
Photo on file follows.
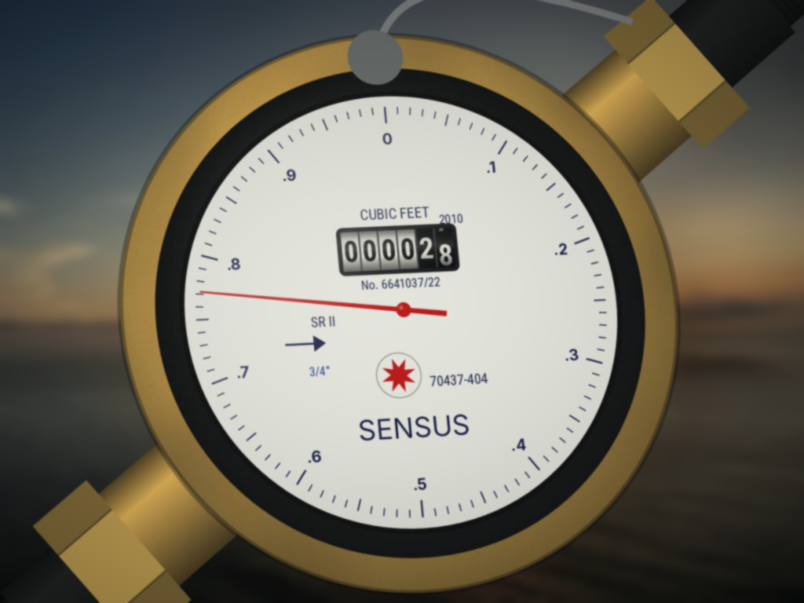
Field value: {"value": 27.77, "unit": "ft³"}
